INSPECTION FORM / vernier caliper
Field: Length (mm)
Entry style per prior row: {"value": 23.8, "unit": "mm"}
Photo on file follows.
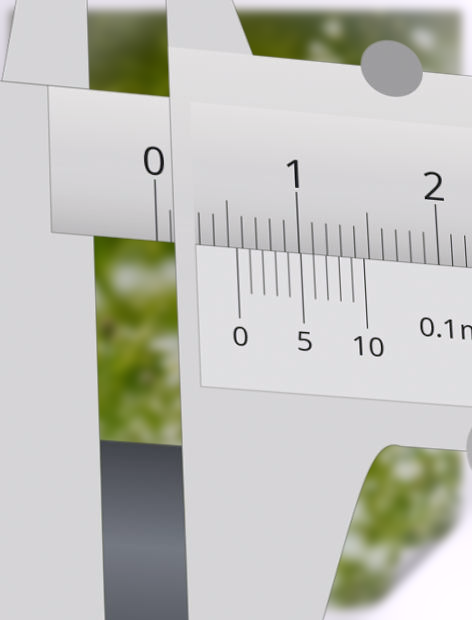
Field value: {"value": 5.6, "unit": "mm"}
